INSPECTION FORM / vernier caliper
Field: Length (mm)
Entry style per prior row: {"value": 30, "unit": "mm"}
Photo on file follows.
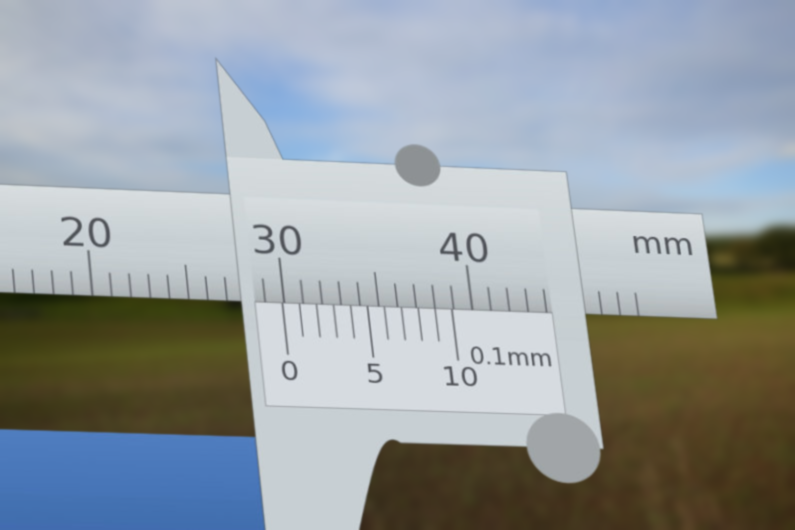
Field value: {"value": 29.9, "unit": "mm"}
